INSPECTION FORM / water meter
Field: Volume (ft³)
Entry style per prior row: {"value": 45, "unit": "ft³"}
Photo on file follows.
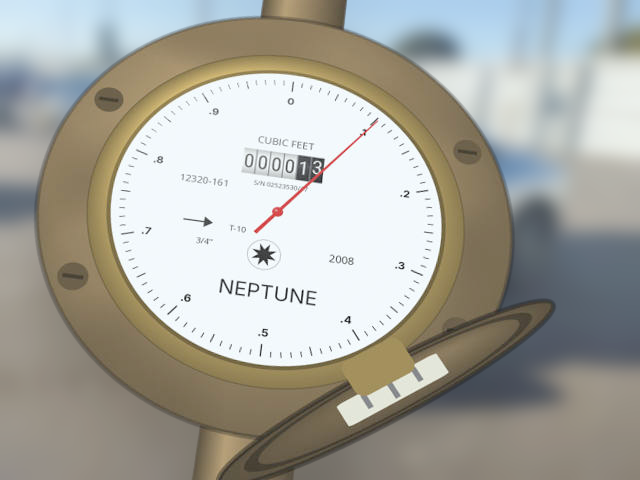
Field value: {"value": 13.10, "unit": "ft³"}
